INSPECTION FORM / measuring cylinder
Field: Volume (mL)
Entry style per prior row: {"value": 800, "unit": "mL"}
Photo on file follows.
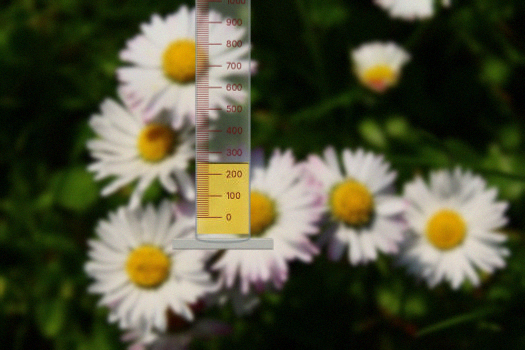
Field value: {"value": 250, "unit": "mL"}
